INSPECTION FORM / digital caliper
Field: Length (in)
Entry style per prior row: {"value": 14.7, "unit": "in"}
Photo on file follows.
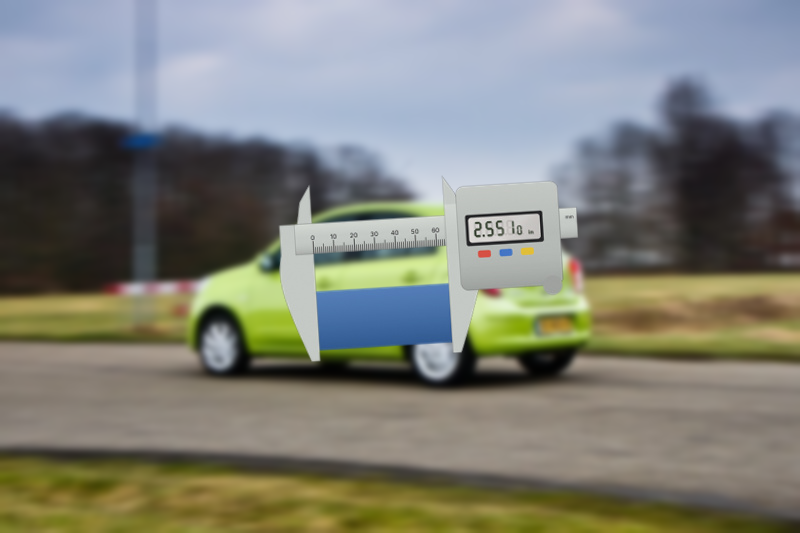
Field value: {"value": 2.5510, "unit": "in"}
